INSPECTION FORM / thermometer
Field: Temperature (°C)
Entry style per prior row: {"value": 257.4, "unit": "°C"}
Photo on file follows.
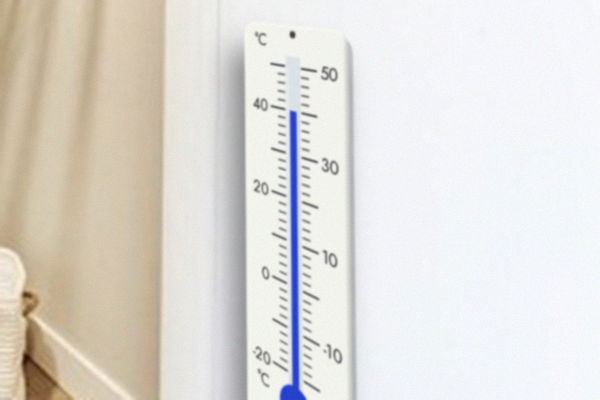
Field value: {"value": 40, "unit": "°C"}
